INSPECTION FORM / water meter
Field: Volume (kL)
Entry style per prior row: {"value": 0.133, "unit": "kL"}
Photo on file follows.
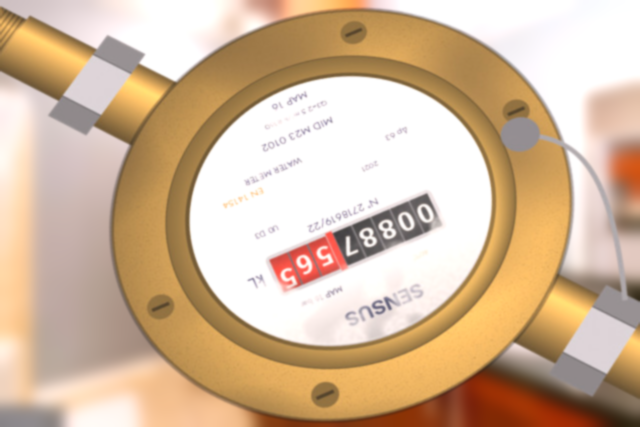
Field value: {"value": 887.565, "unit": "kL"}
